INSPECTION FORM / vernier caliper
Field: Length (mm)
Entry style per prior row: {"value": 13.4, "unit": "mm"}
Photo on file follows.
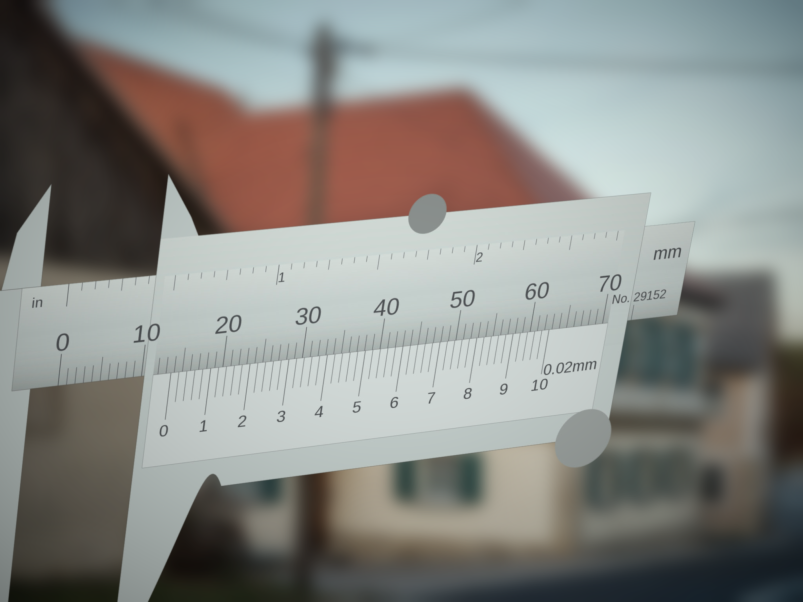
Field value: {"value": 13.6, "unit": "mm"}
